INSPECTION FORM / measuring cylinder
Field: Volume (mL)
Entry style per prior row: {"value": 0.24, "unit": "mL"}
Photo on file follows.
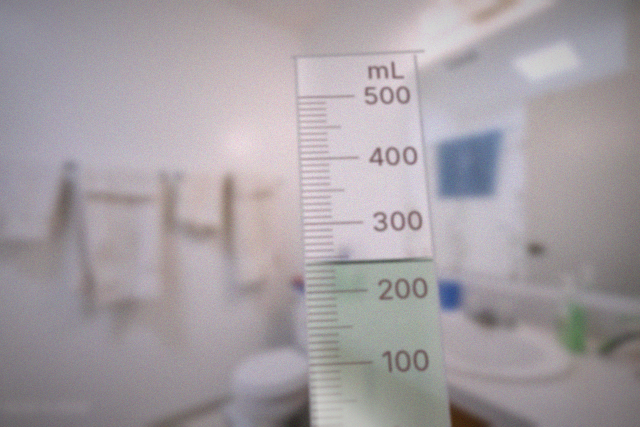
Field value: {"value": 240, "unit": "mL"}
